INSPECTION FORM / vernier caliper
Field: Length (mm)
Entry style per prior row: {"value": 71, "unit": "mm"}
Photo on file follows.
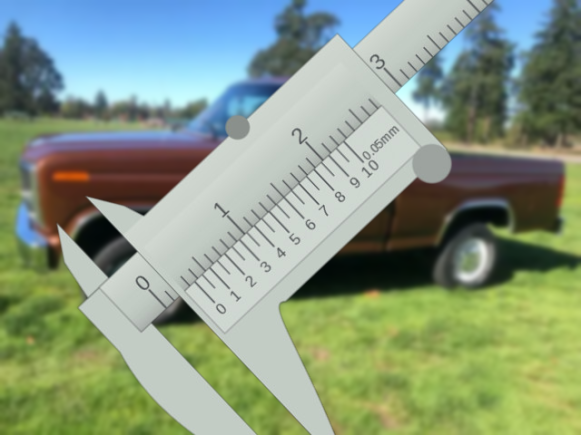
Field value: {"value": 3.6, "unit": "mm"}
